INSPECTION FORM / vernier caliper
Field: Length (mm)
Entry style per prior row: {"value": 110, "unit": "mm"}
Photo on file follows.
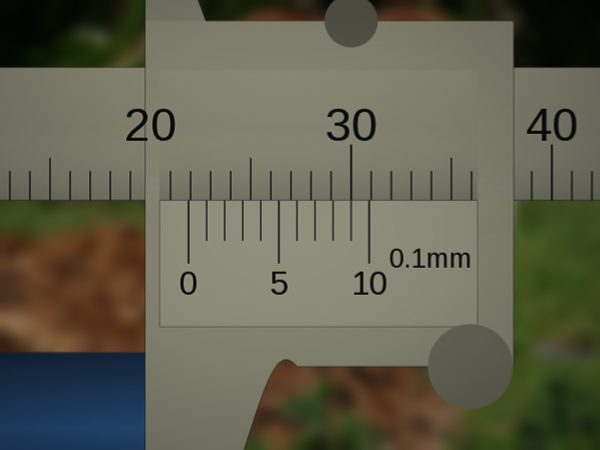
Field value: {"value": 21.9, "unit": "mm"}
